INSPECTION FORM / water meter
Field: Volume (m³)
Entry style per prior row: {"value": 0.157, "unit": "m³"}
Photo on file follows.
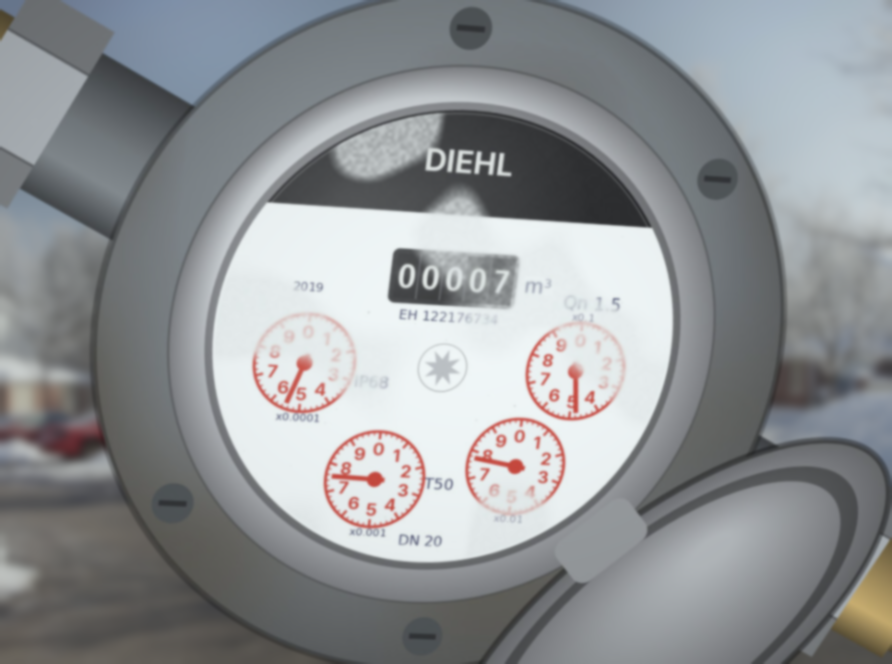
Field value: {"value": 7.4775, "unit": "m³"}
